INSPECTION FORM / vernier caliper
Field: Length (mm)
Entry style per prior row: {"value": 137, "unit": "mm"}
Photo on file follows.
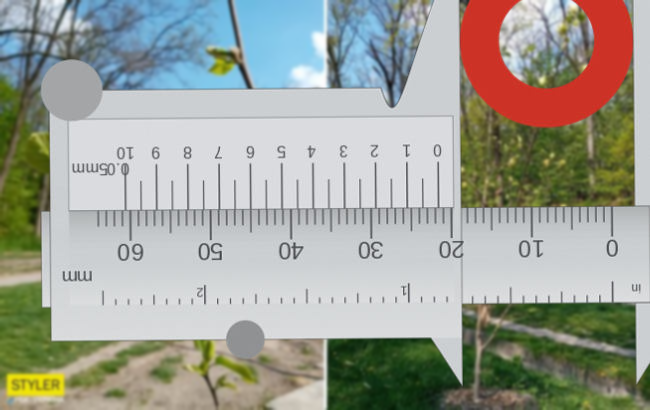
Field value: {"value": 21.6, "unit": "mm"}
